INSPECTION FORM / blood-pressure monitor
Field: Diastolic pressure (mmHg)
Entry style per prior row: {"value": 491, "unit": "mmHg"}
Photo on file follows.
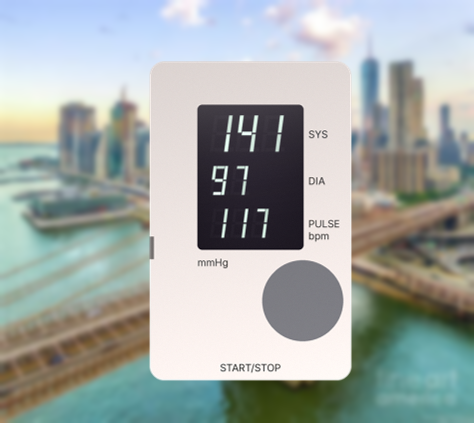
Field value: {"value": 97, "unit": "mmHg"}
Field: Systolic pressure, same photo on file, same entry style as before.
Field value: {"value": 141, "unit": "mmHg"}
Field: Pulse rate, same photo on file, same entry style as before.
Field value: {"value": 117, "unit": "bpm"}
